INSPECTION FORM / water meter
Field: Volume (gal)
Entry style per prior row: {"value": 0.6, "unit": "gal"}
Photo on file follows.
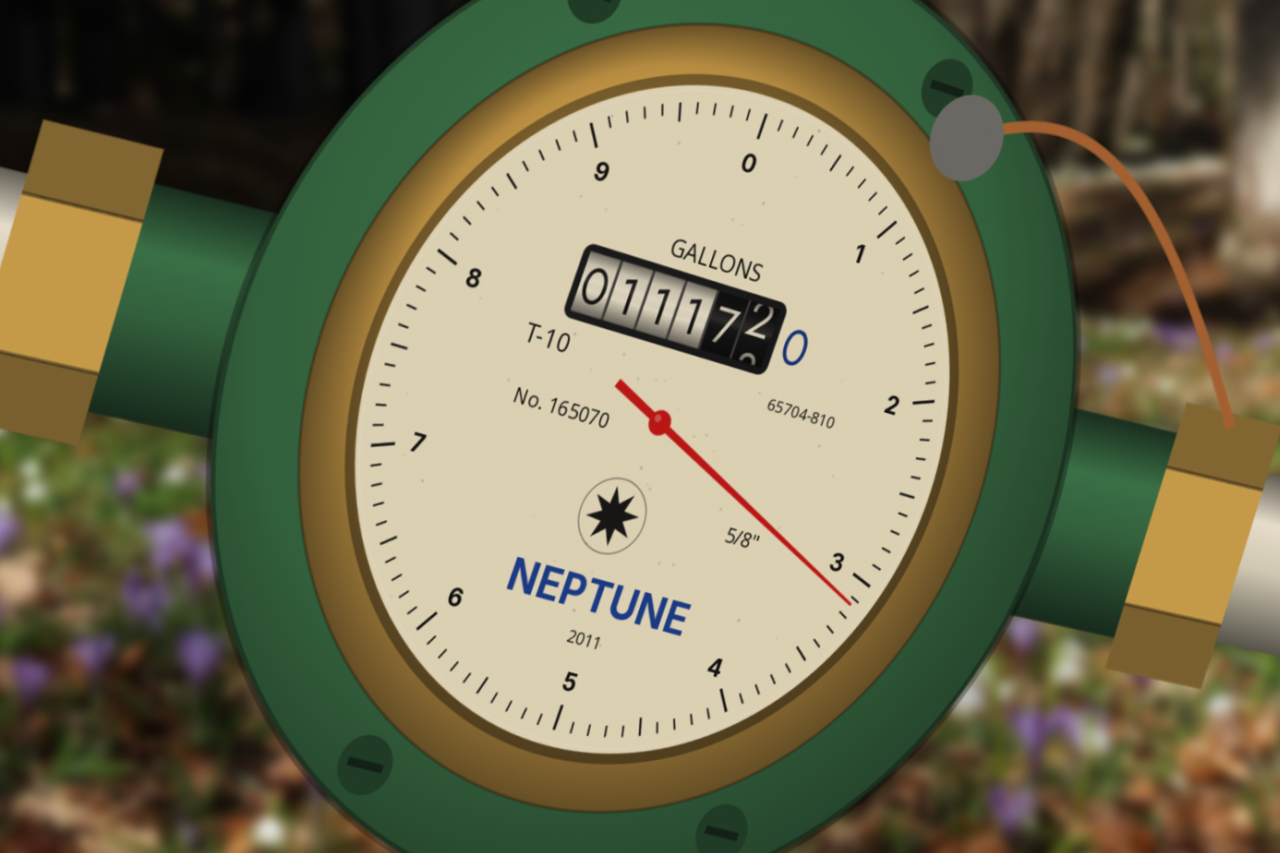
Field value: {"value": 111723.1, "unit": "gal"}
